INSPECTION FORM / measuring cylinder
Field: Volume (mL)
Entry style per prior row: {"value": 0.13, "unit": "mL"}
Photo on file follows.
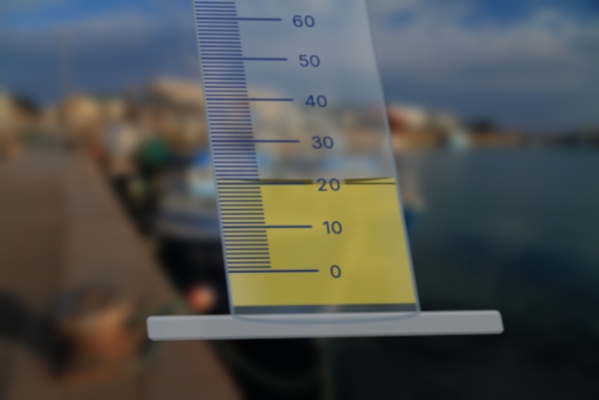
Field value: {"value": 20, "unit": "mL"}
